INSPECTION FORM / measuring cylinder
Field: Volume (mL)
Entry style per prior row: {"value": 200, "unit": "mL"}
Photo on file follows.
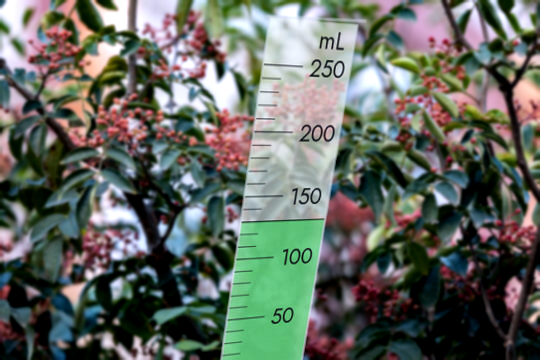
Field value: {"value": 130, "unit": "mL"}
